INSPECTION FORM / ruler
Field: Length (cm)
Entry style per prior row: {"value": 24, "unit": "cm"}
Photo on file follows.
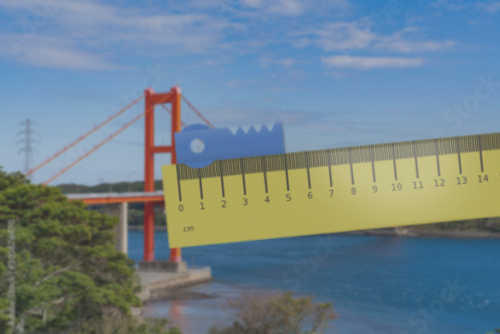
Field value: {"value": 5, "unit": "cm"}
